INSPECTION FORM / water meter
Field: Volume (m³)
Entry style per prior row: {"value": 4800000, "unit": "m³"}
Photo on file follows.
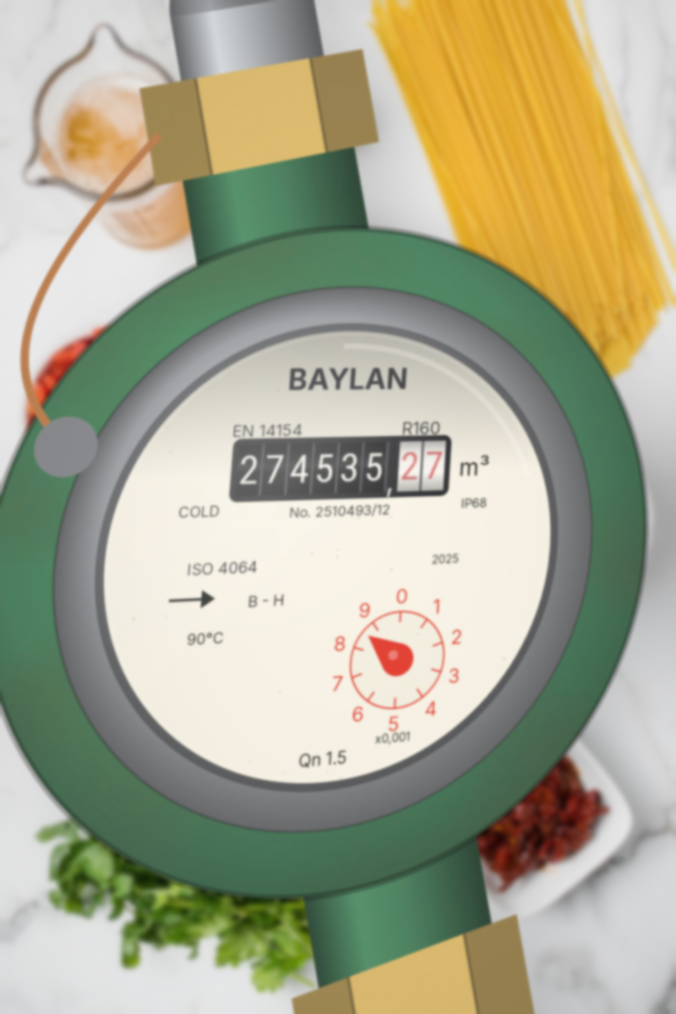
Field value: {"value": 274535.278, "unit": "m³"}
